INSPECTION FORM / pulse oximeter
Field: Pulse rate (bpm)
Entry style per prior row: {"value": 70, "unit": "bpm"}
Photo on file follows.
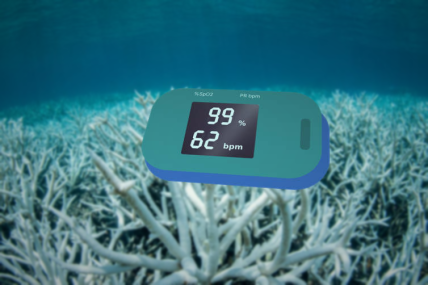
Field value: {"value": 62, "unit": "bpm"}
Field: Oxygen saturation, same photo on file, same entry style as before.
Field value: {"value": 99, "unit": "%"}
